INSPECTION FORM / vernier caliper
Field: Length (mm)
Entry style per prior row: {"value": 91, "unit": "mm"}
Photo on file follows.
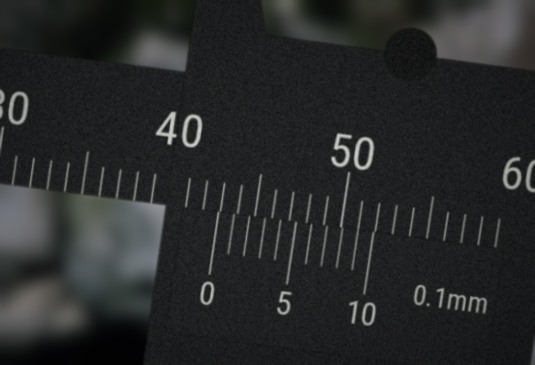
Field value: {"value": 42.9, "unit": "mm"}
